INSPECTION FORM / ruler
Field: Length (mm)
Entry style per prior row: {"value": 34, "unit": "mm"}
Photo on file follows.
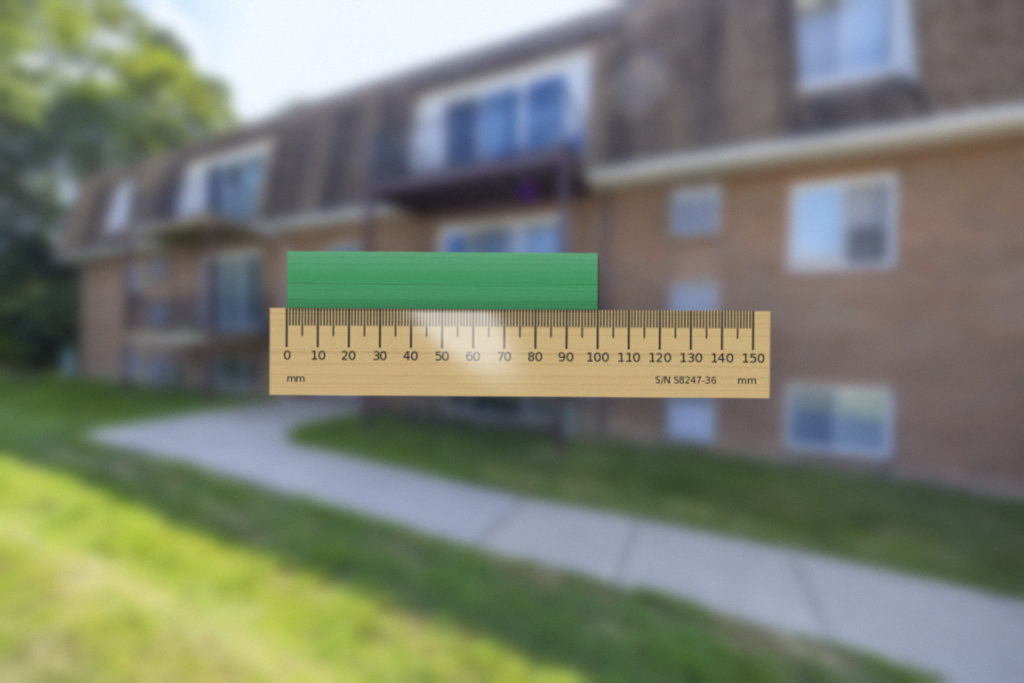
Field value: {"value": 100, "unit": "mm"}
